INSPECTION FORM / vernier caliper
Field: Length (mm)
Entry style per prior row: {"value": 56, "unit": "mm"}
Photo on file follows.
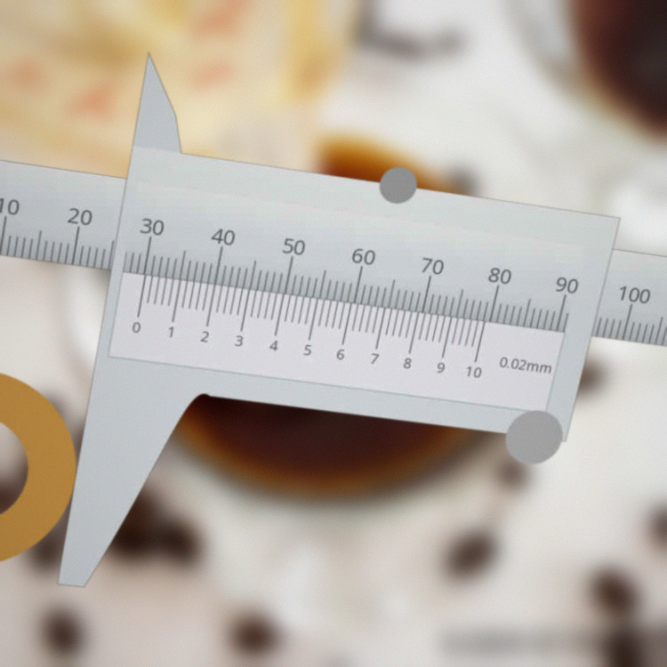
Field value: {"value": 30.2, "unit": "mm"}
